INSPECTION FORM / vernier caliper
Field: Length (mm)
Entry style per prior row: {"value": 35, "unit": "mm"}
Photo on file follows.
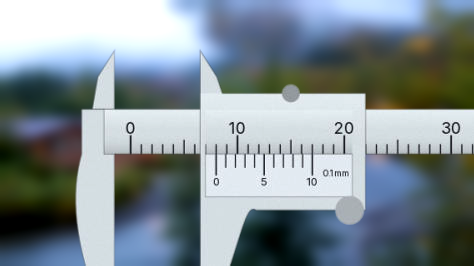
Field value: {"value": 8.0, "unit": "mm"}
